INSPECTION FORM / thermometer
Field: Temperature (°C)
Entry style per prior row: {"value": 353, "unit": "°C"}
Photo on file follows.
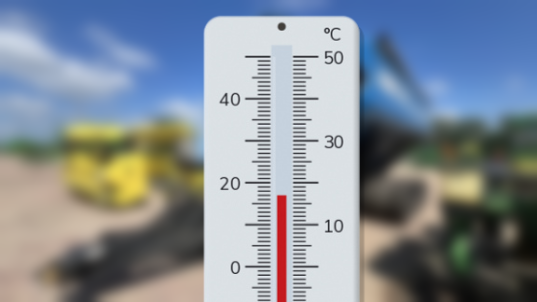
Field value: {"value": 17, "unit": "°C"}
